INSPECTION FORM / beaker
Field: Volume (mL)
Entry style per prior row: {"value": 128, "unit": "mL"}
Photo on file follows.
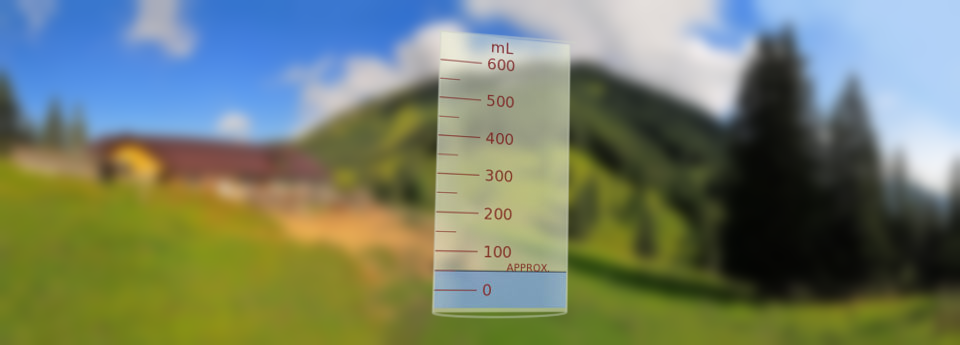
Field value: {"value": 50, "unit": "mL"}
